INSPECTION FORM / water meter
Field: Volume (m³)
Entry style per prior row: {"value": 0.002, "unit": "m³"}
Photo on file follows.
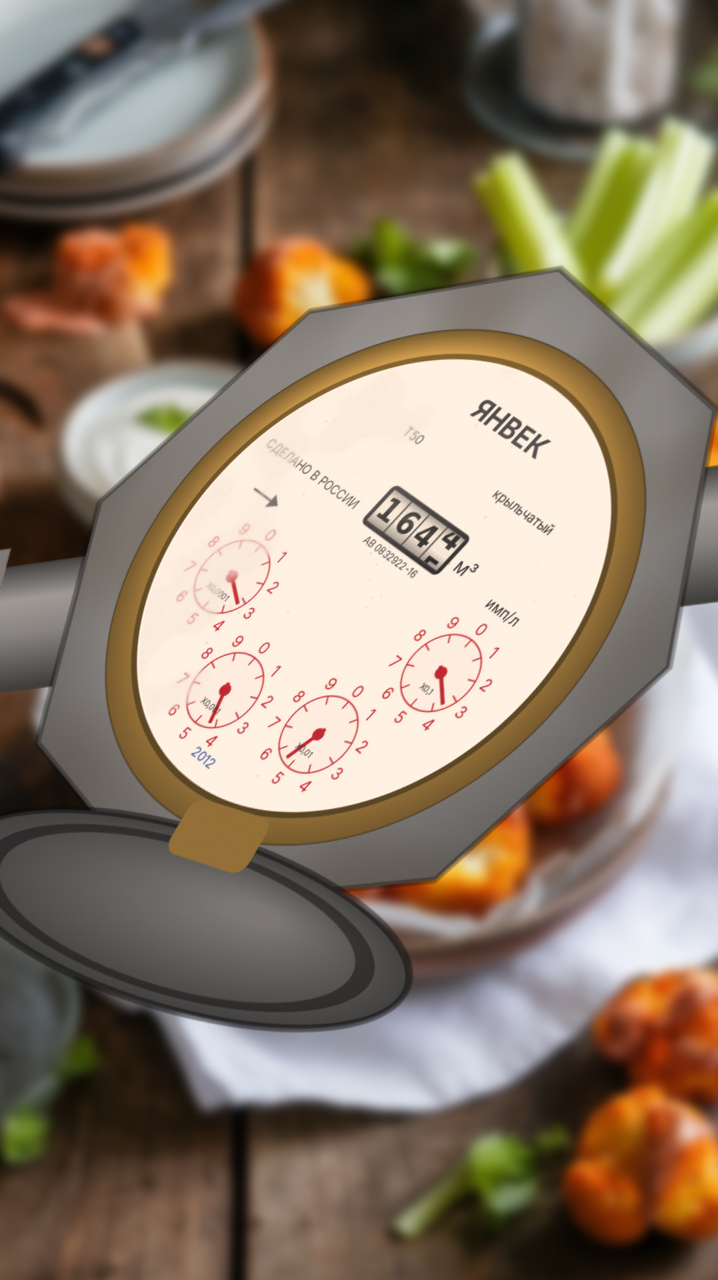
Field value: {"value": 1644.3543, "unit": "m³"}
